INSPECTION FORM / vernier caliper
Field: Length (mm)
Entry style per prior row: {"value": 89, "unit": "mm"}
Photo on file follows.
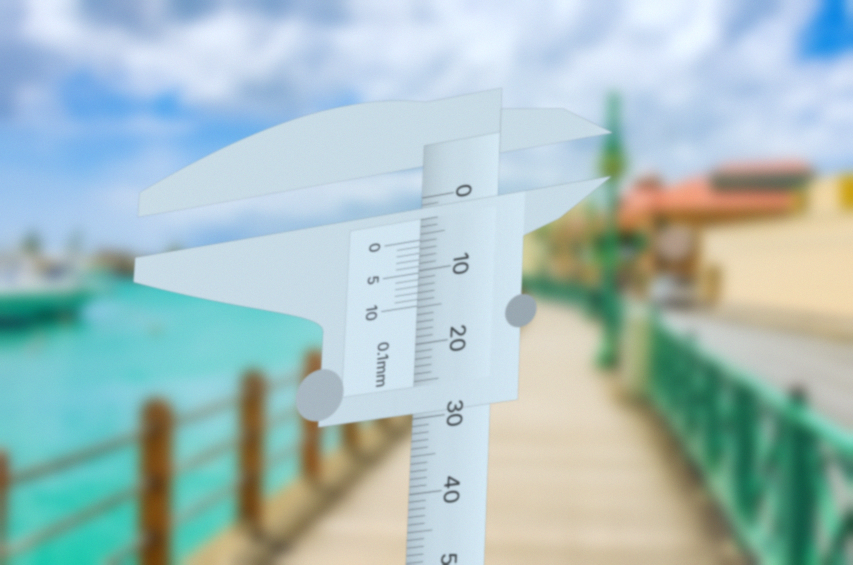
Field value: {"value": 5.8, "unit": "mm"}
